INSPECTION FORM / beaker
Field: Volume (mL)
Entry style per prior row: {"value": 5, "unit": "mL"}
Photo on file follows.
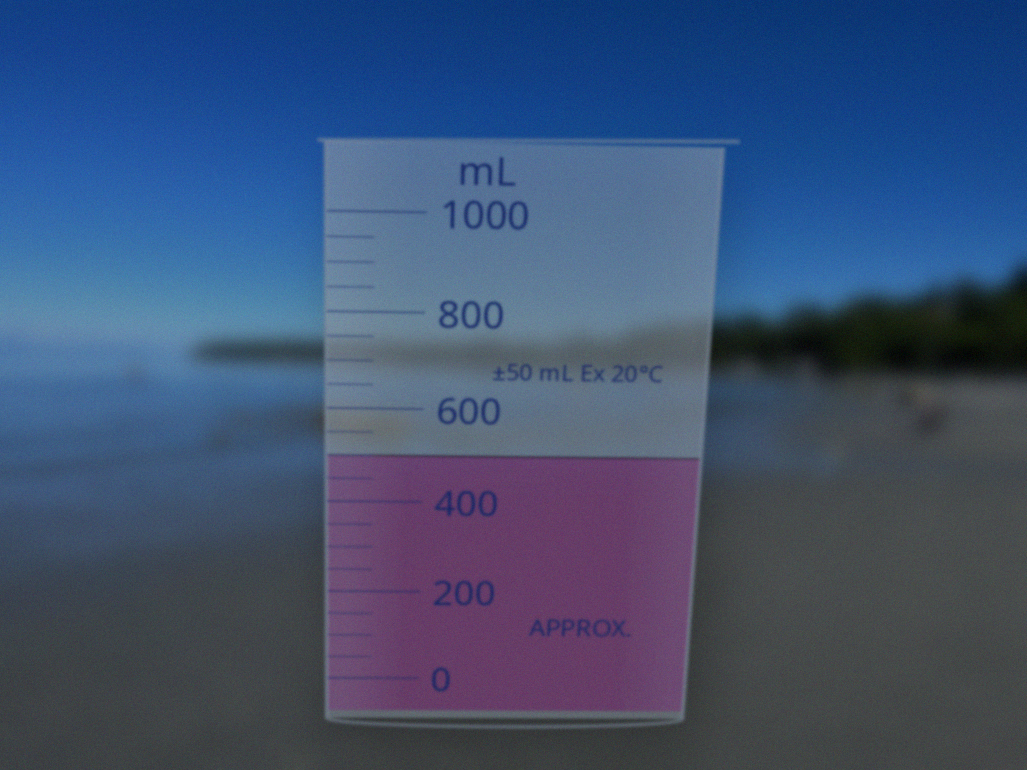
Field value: {"value": 500, "unit": "mL"}
